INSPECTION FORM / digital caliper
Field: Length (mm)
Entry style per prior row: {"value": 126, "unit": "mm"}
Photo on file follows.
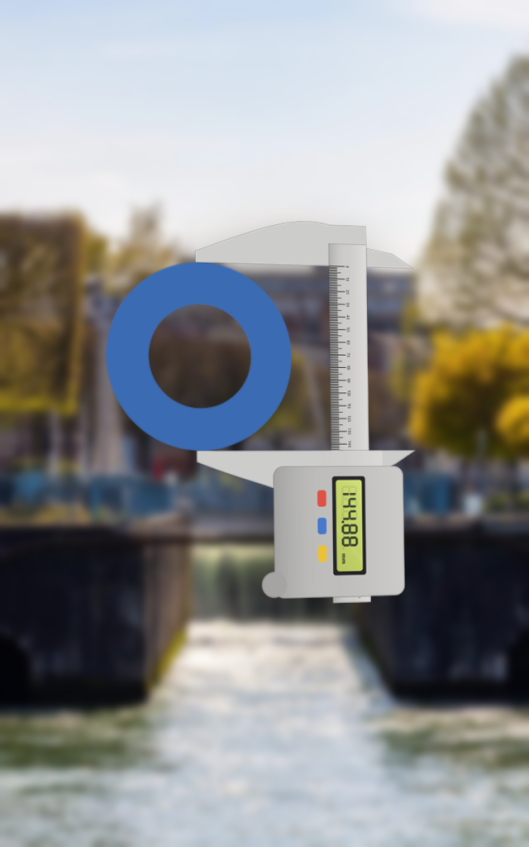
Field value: {"value": 144.88, "unit": "mm"}
